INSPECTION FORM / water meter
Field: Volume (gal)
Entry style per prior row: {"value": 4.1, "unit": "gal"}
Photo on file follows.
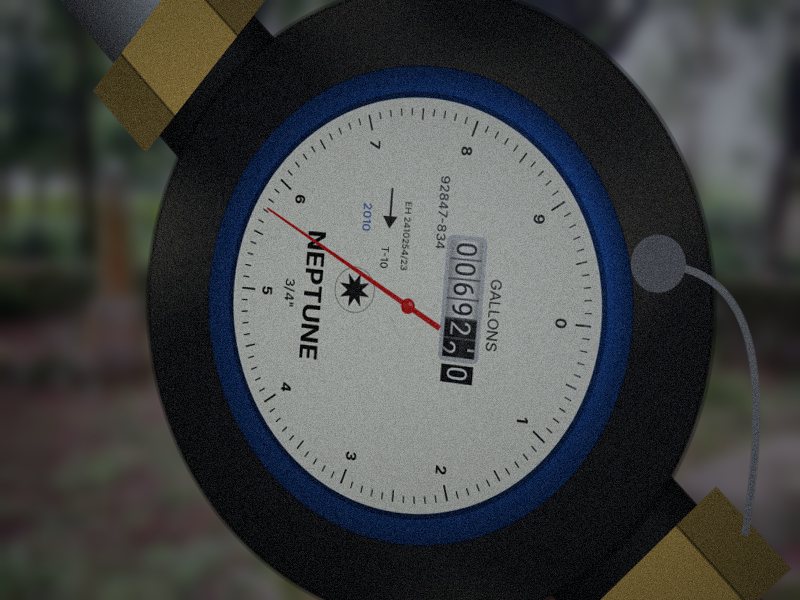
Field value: {"value": 69215.7, "unit": "gal"}
